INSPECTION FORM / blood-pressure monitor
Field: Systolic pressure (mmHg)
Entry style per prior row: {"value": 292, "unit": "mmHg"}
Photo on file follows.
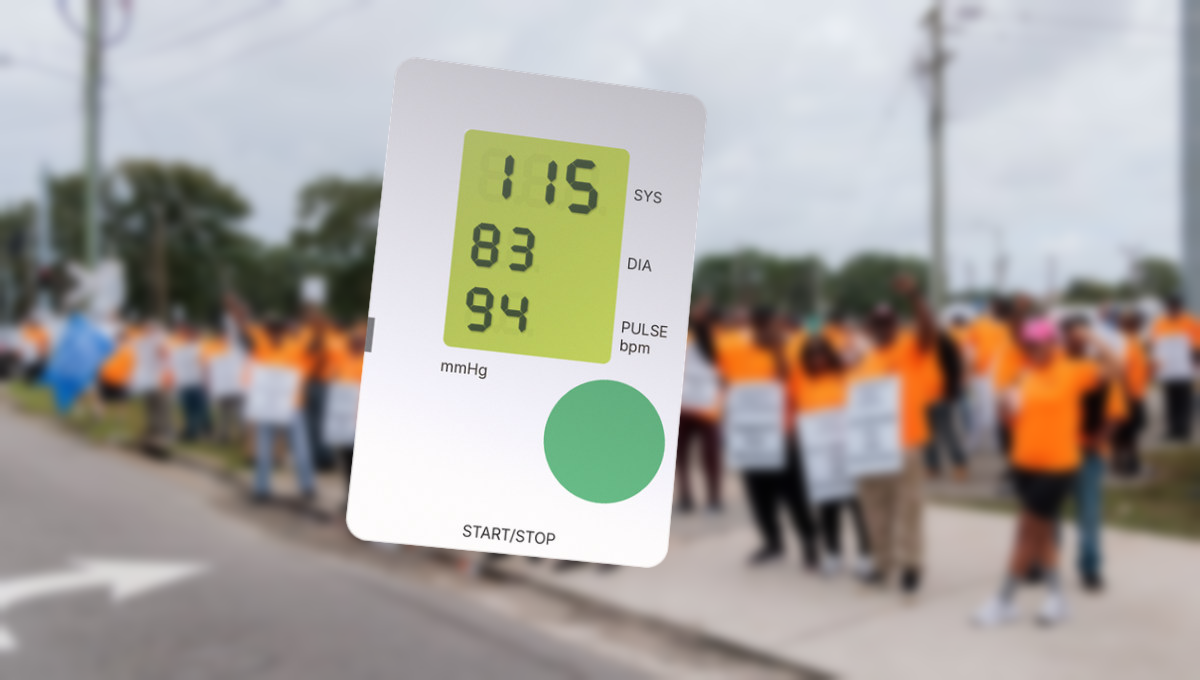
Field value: {"value": 115, "unit": "mmHg"}
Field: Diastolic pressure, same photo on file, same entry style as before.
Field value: {"value": 83, "unit": "mmHg"}
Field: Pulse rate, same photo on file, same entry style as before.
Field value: {"value": 94, "unit": "bpm"}
